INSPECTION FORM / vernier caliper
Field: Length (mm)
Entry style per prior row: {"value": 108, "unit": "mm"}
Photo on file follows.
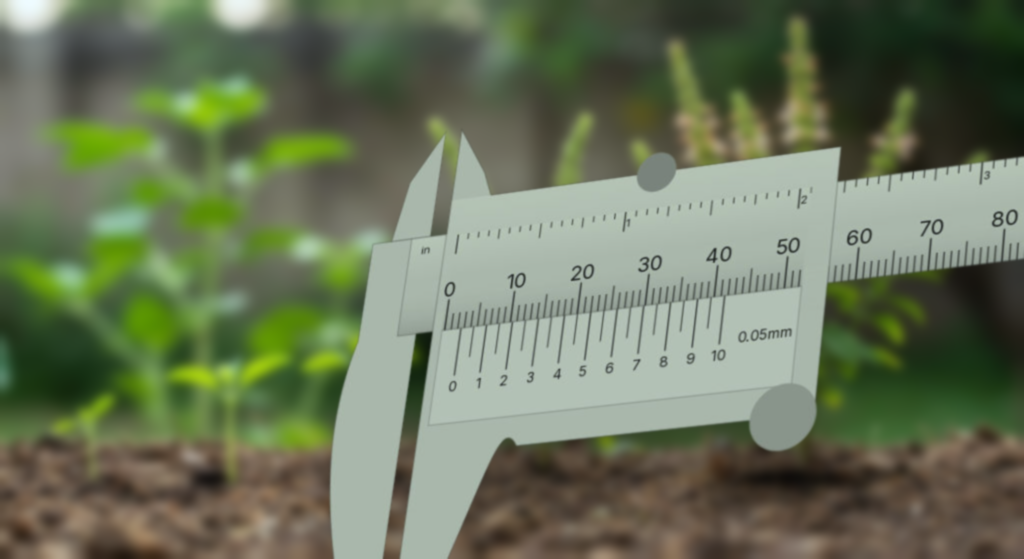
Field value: {"value": 2.5, "unit": "mm"}
